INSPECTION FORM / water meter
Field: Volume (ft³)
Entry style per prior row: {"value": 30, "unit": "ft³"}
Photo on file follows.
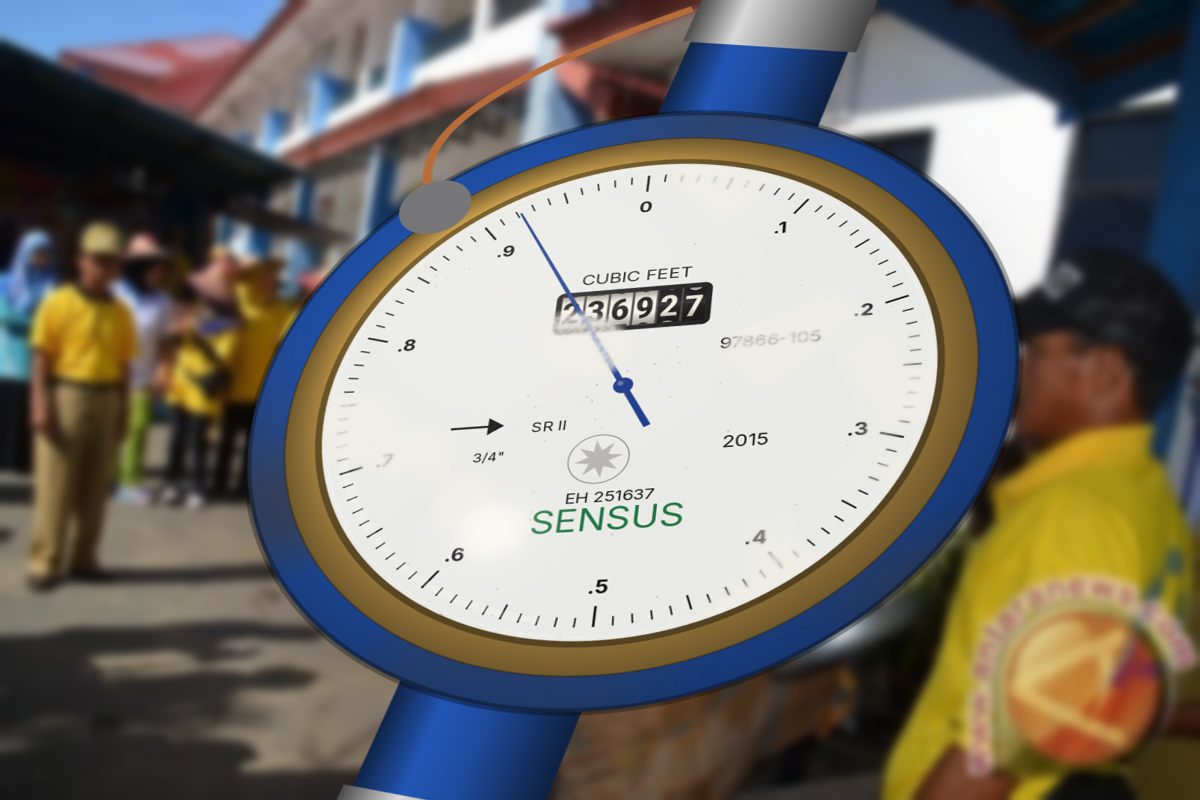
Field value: {"value": 236926.92, "unit": "ft³"}
